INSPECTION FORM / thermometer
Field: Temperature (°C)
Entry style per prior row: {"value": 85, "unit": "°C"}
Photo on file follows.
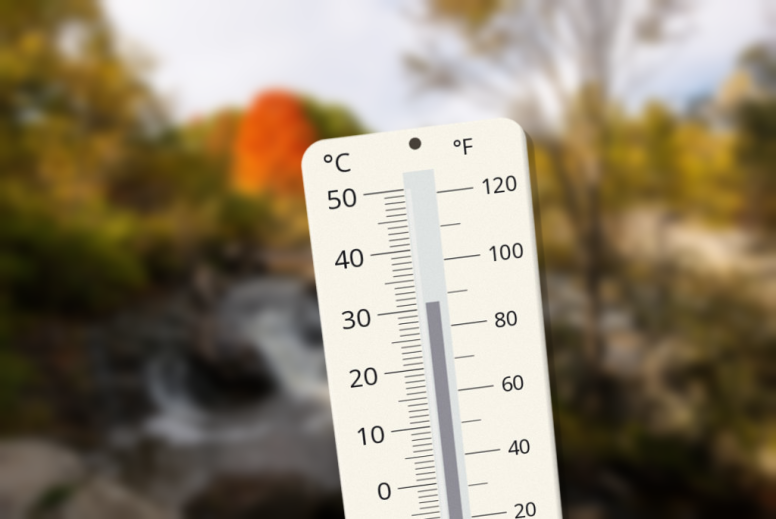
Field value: {"value": 31, "unit": "°C"}
